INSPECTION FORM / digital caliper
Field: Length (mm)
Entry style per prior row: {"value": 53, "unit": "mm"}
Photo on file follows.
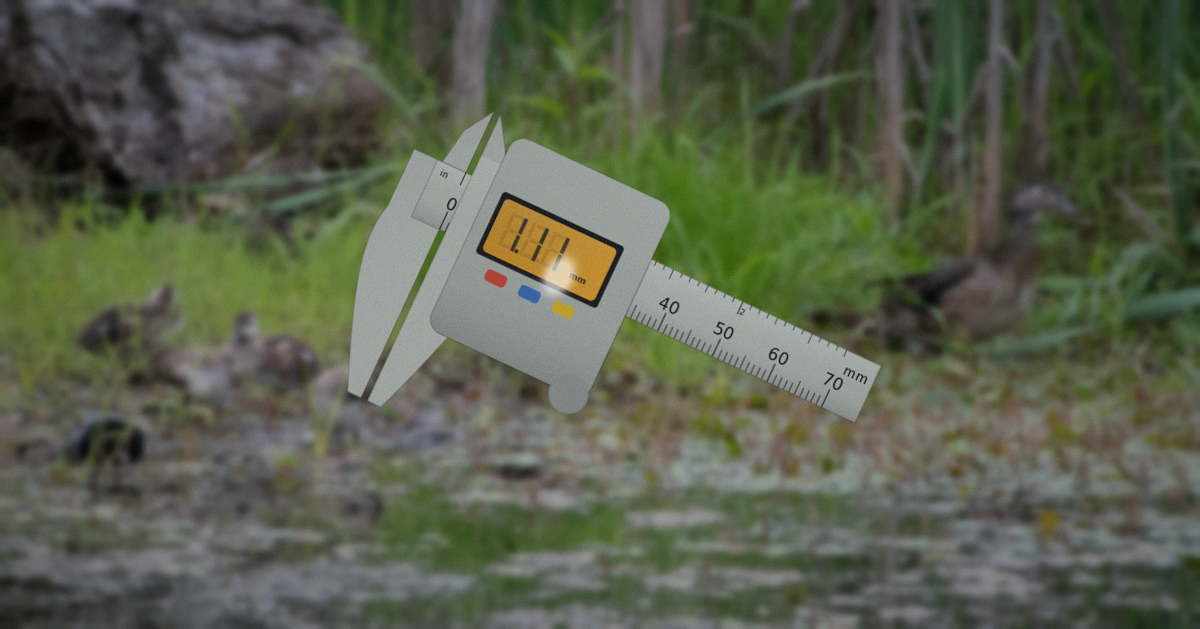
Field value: {"value": 1.11, "unit": "mm"}
